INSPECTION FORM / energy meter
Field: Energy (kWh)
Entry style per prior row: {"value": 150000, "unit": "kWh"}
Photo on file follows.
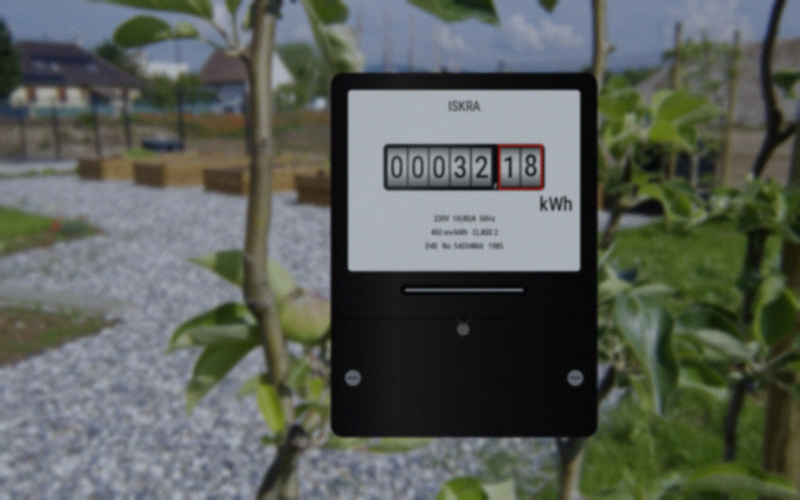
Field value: {"value": 32.18, "unit": "kWh"}
